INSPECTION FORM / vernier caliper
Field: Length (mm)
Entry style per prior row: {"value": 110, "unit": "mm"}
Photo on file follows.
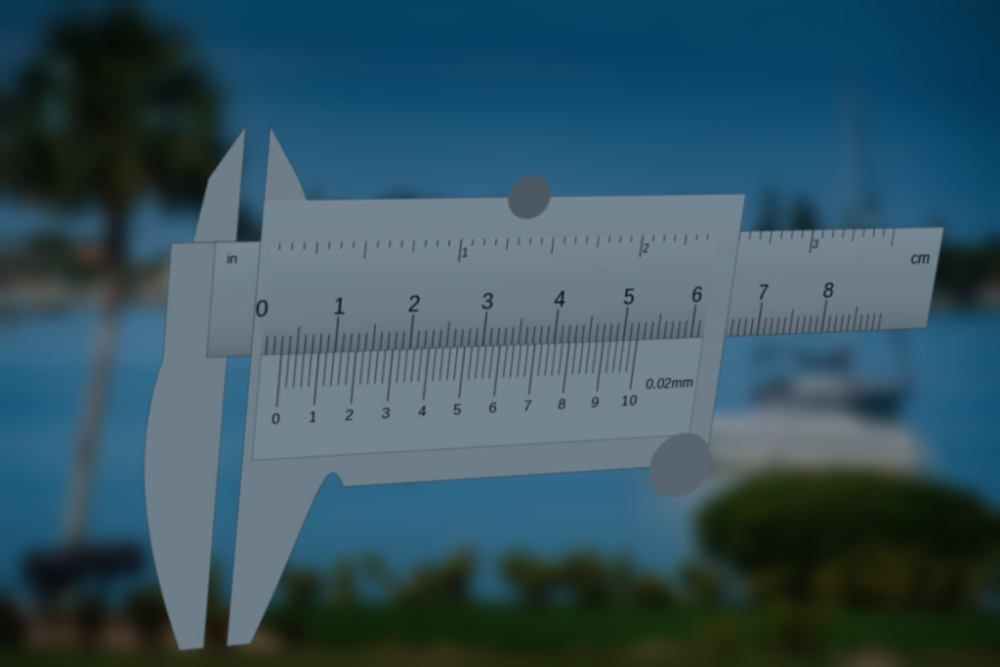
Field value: {"value": 3.0, "unit": "mm"}
